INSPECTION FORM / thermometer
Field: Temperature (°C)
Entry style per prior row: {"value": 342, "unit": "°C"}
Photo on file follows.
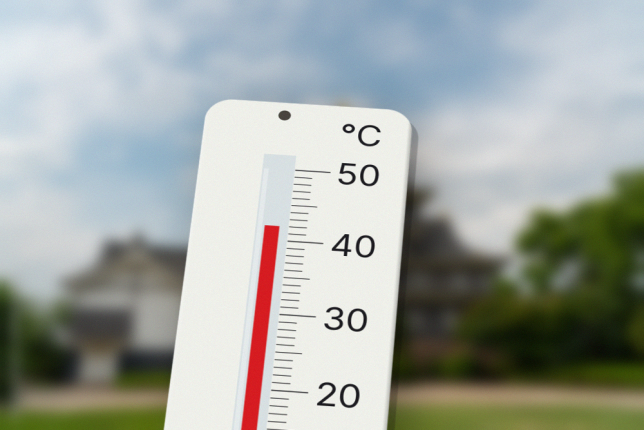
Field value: {"value": 42, "unit": "°C"}
